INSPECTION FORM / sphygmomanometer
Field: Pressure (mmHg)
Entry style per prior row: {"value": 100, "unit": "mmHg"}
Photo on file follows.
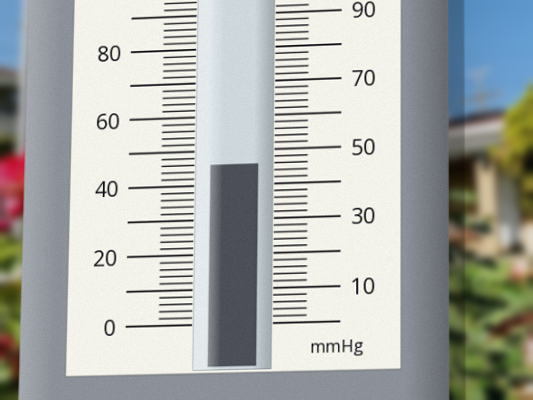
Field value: {"value": 46, "unit": "mmHg"}
